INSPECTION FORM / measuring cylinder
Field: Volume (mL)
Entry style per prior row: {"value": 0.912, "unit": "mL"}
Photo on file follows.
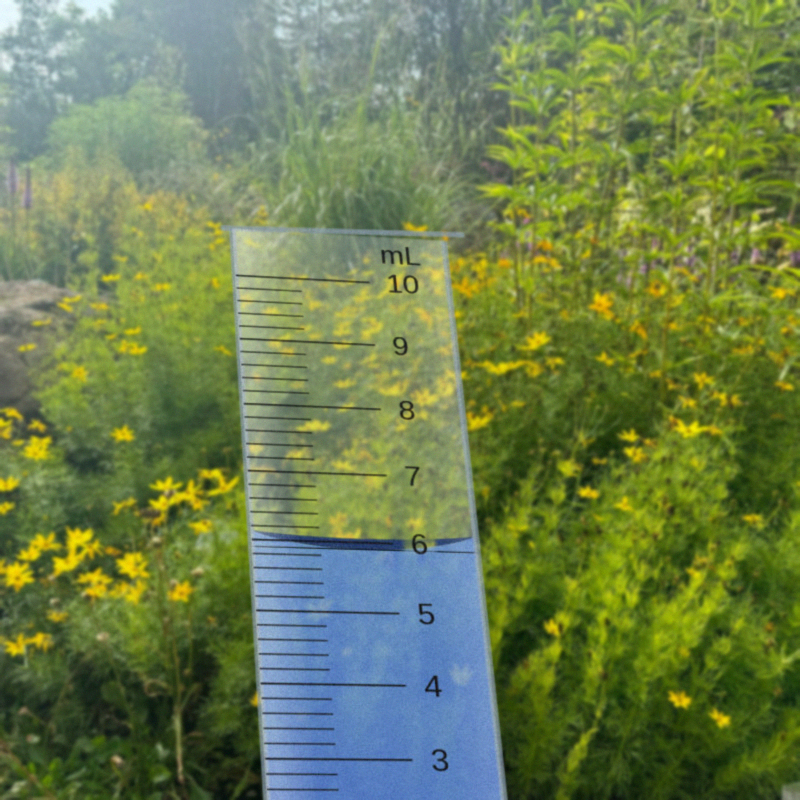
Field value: {"value": 5.9, "unit": "mL"}
